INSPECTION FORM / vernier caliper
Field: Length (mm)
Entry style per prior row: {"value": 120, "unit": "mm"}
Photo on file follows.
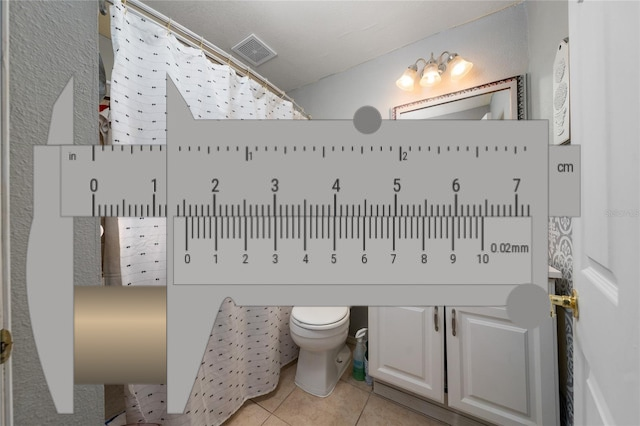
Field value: {"value": 15.4, "unit": "mm"}
